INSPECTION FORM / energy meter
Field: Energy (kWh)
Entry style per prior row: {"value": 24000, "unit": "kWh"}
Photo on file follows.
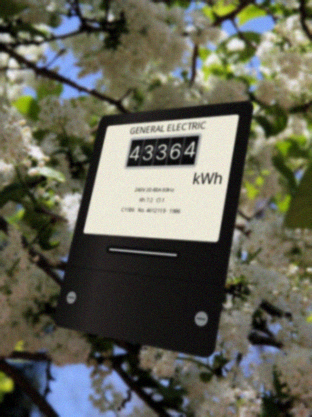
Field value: {"value": 43364, "unit": "kWh"}
